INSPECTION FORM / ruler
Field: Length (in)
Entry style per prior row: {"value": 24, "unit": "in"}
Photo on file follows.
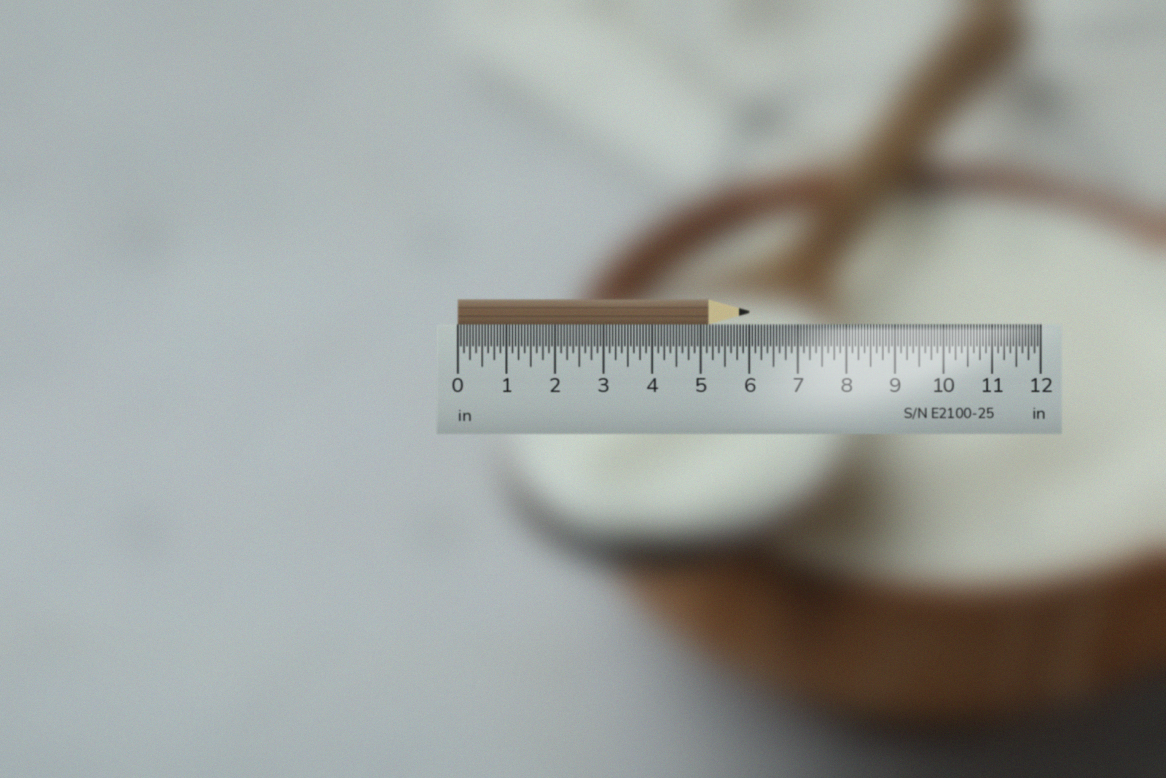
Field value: {"value": 6, "unit": "in"}
